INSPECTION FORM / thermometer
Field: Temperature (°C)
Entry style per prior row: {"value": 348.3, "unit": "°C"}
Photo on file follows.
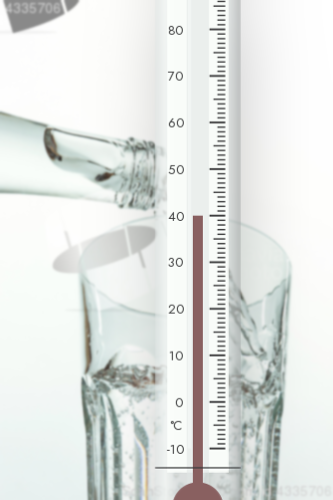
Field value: {"value": 40, "unit": "°C"}
